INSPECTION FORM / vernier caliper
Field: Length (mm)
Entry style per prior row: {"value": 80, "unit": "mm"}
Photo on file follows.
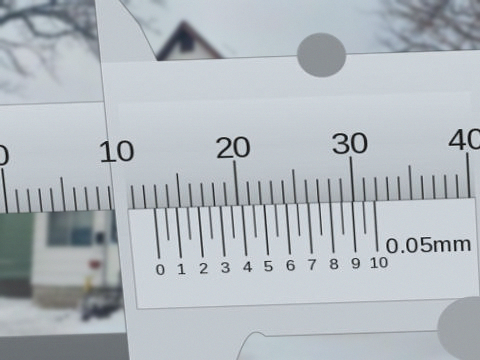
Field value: {"value": 12.8, "unit": "mm"}
